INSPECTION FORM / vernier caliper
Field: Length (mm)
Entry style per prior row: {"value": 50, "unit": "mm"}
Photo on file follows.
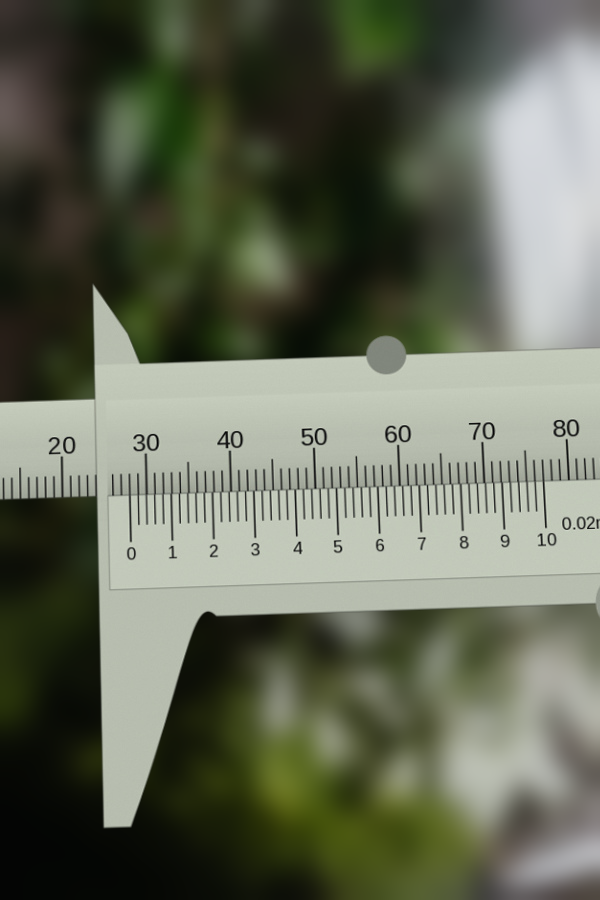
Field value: {"value": 28.0, "unit": "mm"}
